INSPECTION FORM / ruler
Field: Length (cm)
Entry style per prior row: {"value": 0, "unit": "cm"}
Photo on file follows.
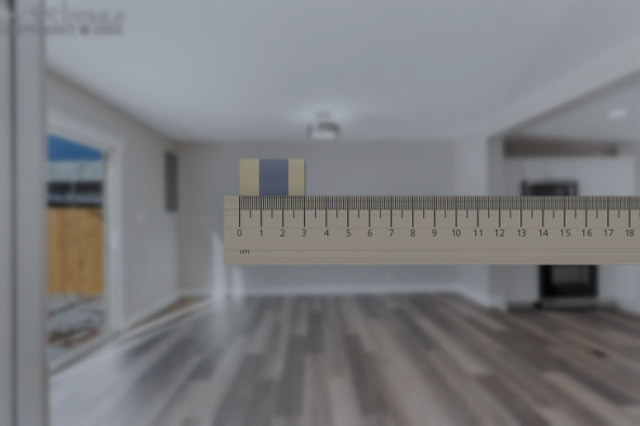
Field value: {"value": 3, "unit": "cm"}
